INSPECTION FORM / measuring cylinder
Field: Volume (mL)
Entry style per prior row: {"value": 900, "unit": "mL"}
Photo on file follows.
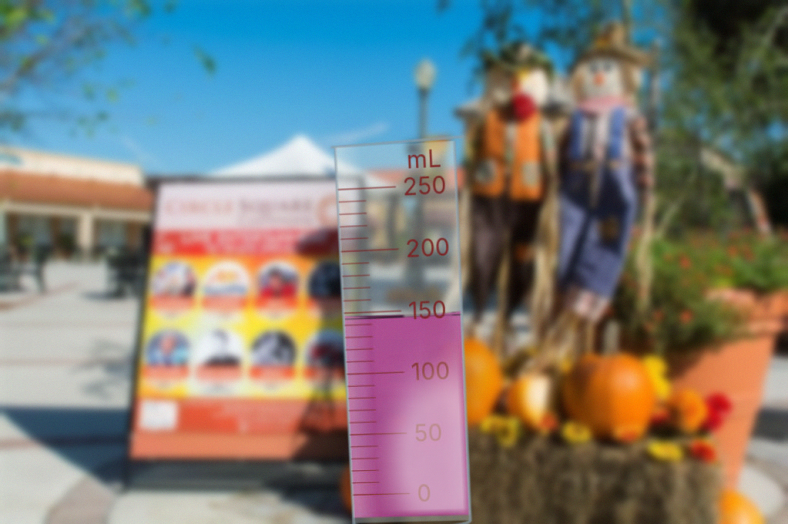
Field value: {"value": 145, "unit": "mL"}
